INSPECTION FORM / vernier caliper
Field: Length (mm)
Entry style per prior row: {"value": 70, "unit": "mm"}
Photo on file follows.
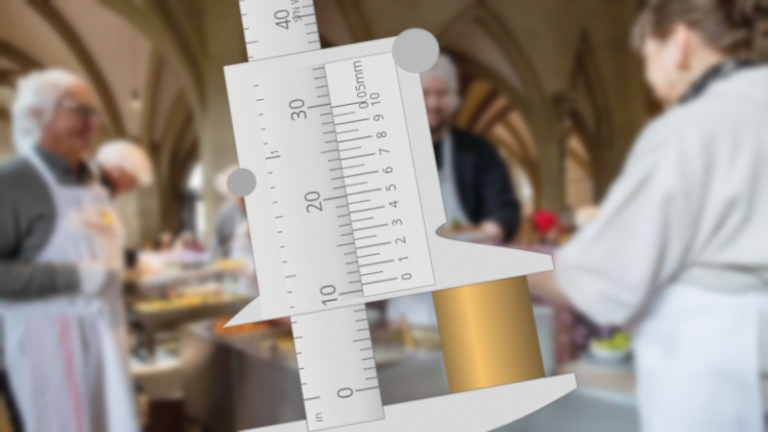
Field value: {"value": 10.6, "unit": "mm"}
